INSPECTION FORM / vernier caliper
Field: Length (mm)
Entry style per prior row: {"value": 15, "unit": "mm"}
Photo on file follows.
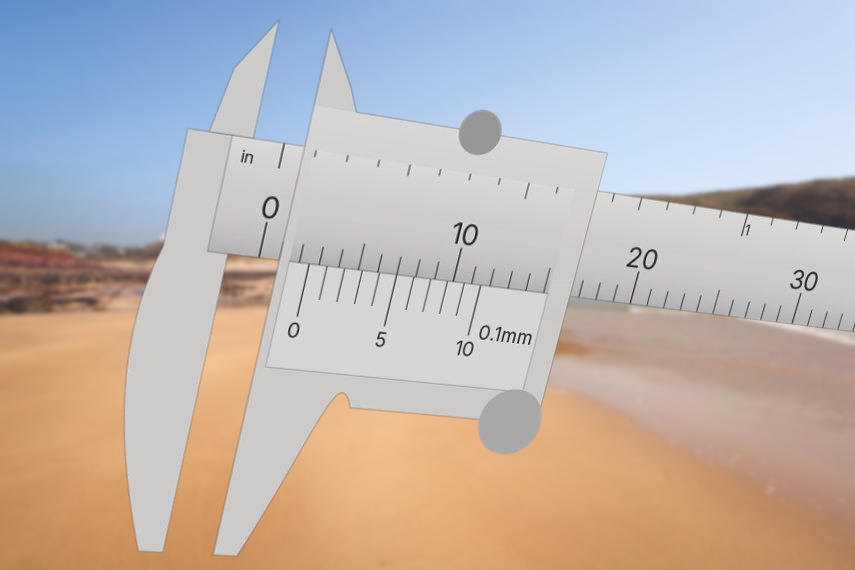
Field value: {"value": 2.5, "unit": "mm"}
